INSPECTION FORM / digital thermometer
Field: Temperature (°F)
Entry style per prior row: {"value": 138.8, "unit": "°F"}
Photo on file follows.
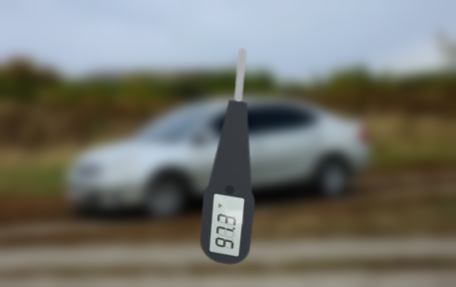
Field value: {"value": 97.3, "unit": "°F"}
